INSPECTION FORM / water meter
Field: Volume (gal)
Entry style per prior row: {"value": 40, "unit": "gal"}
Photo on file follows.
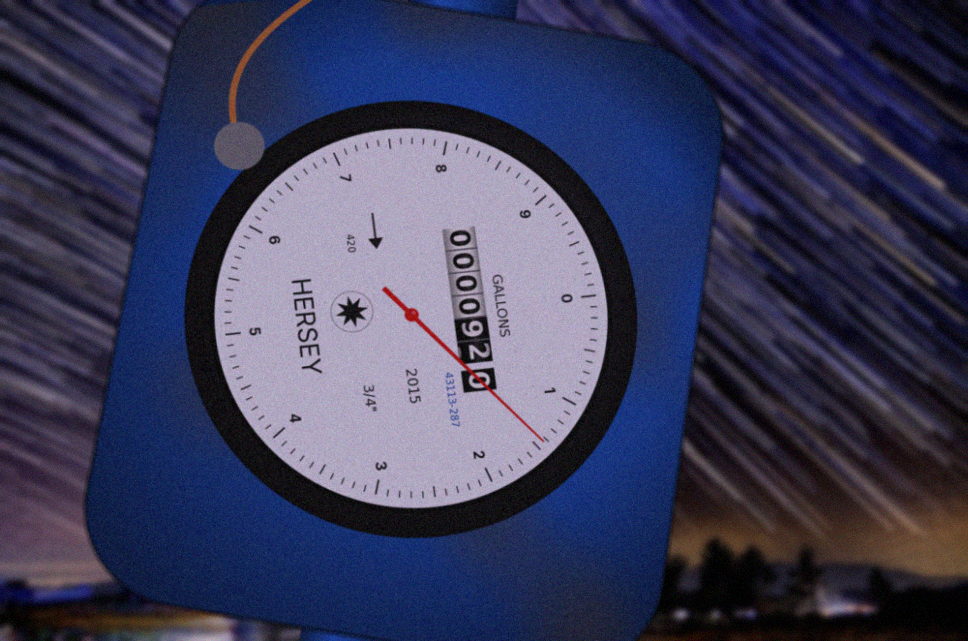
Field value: {"value": 921.4, "unit": "gal"}
